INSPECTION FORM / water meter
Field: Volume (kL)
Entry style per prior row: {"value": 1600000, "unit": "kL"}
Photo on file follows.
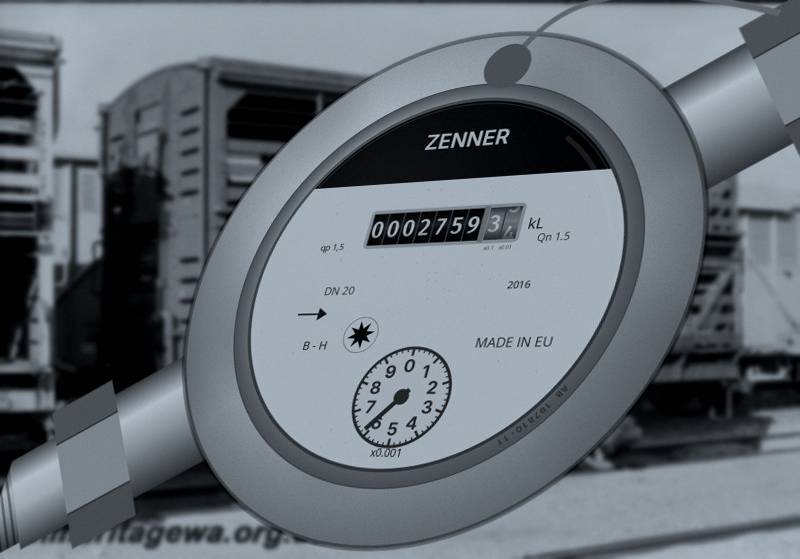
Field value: {"value": 2759.336, "unit": "kL"}
